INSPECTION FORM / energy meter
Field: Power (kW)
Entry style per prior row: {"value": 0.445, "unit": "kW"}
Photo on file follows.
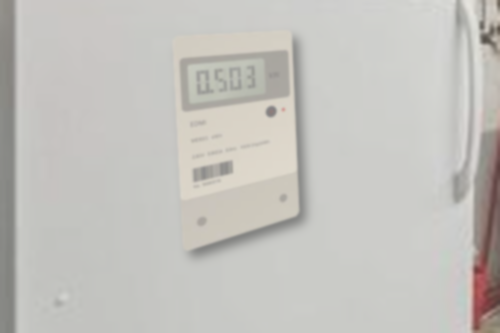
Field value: {"value": 0.503, "unit": "kW"}
